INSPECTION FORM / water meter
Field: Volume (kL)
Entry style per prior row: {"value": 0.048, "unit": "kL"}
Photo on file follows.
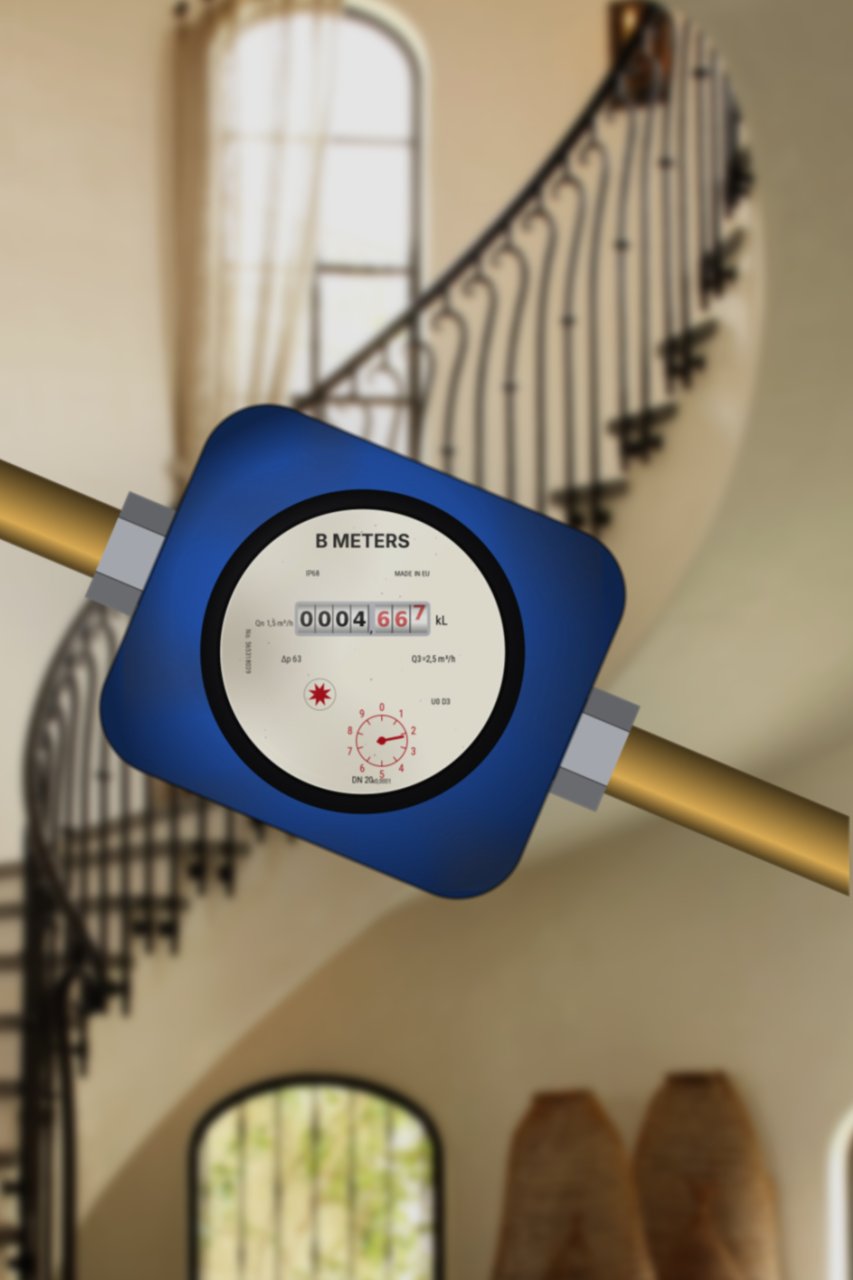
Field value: {"value": 4.6672, "unit": "kL"}
